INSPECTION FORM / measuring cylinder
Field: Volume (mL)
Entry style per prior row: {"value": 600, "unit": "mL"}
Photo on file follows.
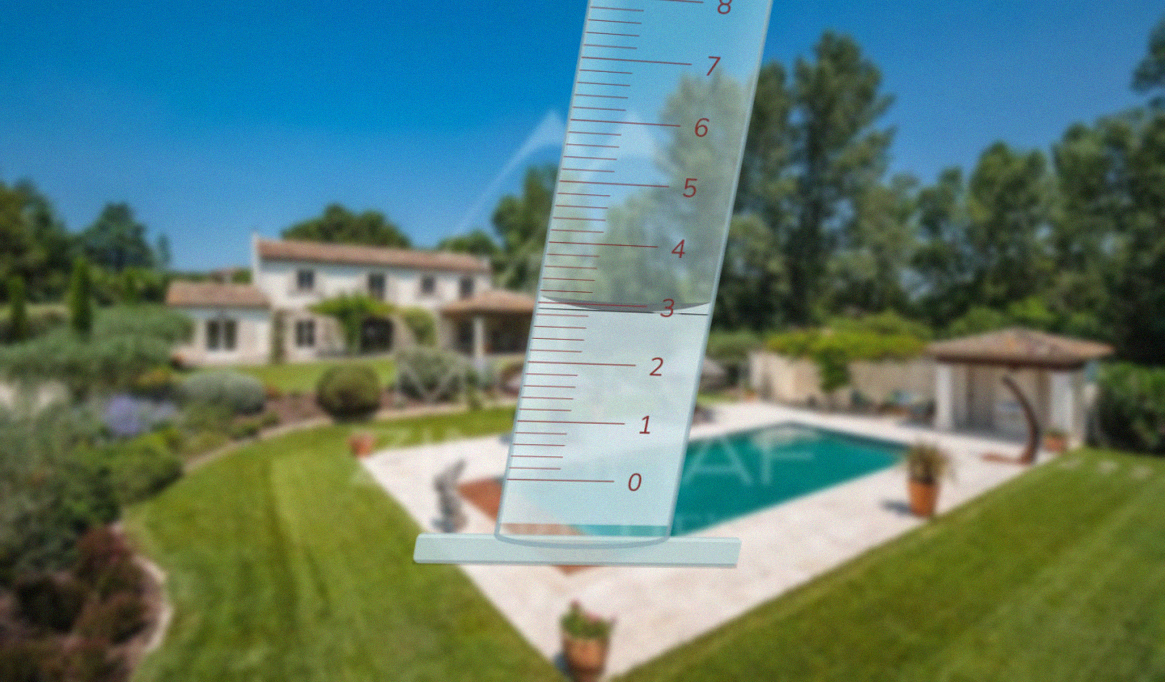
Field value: {"value": 2.9, "unit": "mL"}
